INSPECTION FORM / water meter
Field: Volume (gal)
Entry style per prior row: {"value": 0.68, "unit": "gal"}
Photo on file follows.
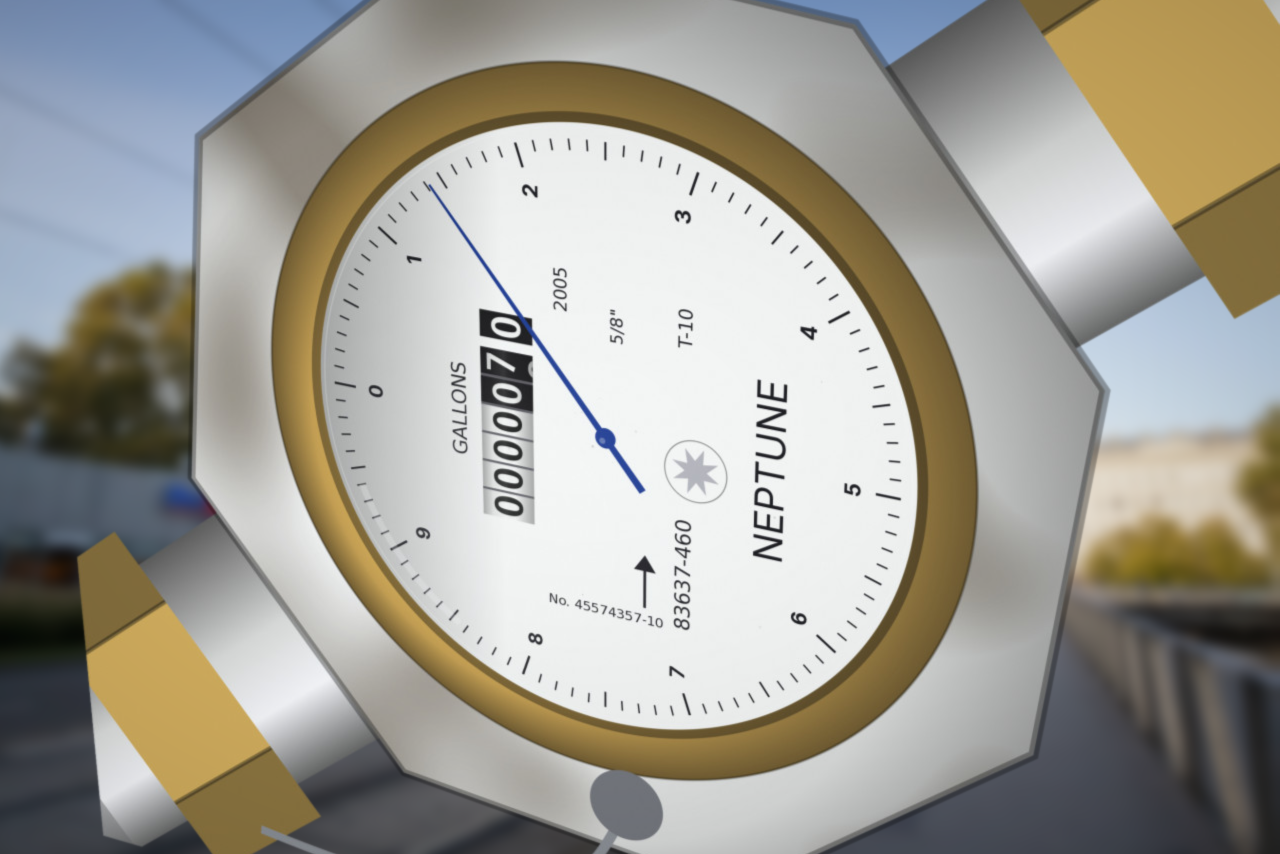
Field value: {"value": 71.4, "unit": "gal"}
